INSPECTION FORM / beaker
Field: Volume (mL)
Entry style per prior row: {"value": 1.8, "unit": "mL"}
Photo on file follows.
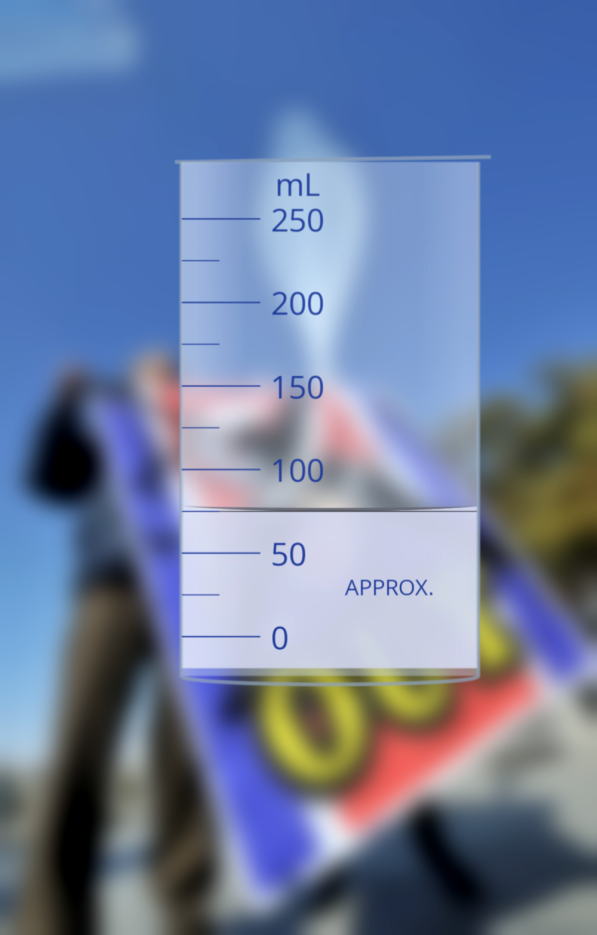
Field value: {"value": 75, "unit": "mL"}
